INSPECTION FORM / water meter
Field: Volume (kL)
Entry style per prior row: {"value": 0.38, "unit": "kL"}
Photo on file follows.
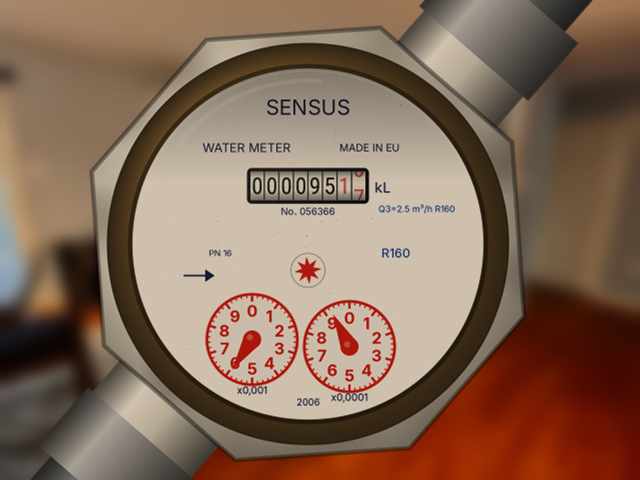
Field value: {"value": 95.1659, "unit": "kL"}
